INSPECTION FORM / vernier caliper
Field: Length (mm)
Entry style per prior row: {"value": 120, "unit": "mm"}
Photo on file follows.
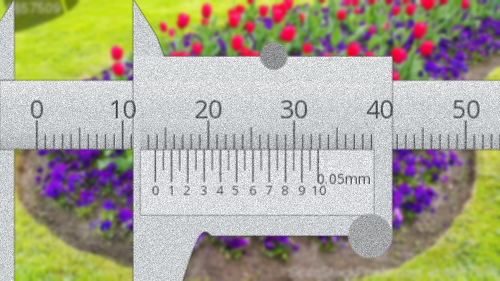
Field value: {"value": 13.8, "unit": "mm"}
